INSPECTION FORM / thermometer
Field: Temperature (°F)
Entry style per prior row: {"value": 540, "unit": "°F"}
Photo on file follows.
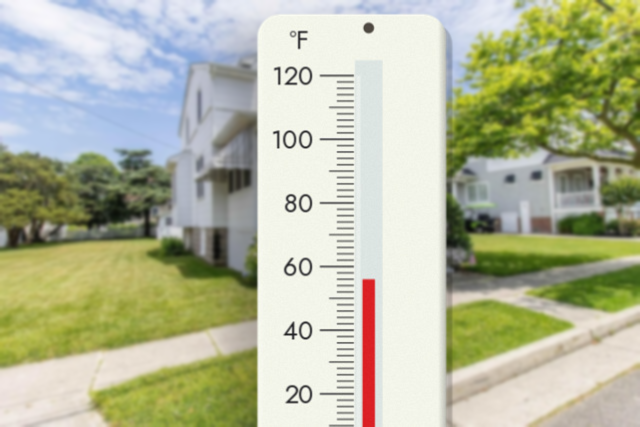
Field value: {"value": 56, "unit": "°F"}
